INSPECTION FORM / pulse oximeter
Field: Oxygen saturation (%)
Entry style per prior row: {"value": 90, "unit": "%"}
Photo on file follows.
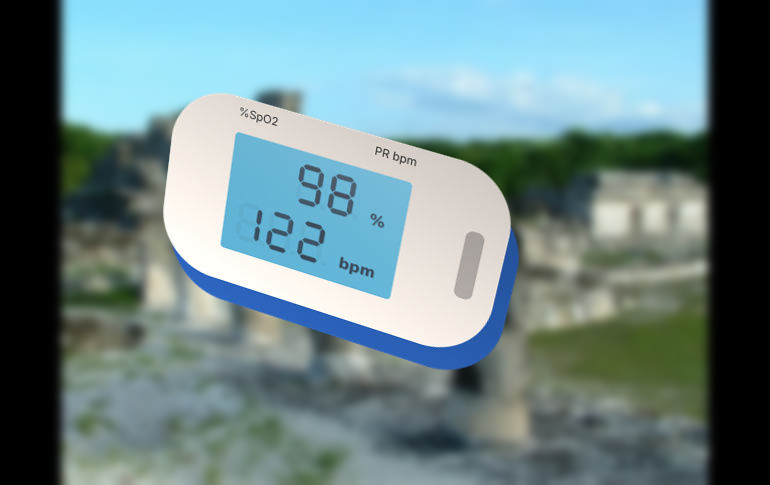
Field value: {"value": 98, "unit": "%"}
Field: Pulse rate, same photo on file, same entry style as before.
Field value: {"value": 122, "unit": "bpm"}
